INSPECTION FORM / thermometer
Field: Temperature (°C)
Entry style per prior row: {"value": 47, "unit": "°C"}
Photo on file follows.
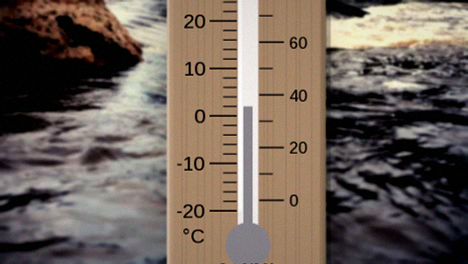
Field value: {"value": 2, "unit": "°C"}
